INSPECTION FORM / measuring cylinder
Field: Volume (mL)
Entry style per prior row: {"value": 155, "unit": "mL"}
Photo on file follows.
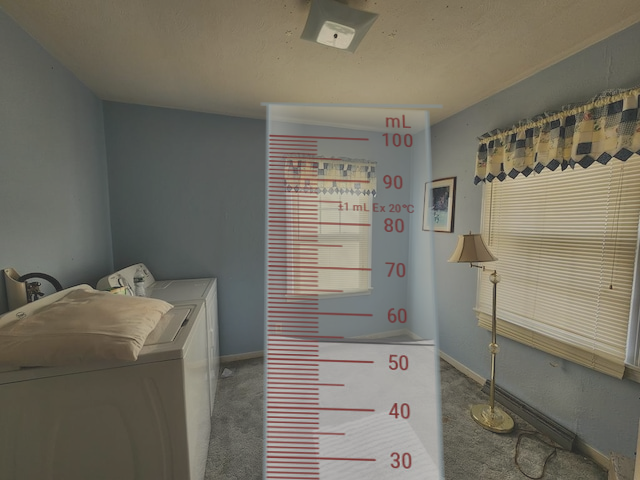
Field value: {"value": 54, "unit": "mL"}
